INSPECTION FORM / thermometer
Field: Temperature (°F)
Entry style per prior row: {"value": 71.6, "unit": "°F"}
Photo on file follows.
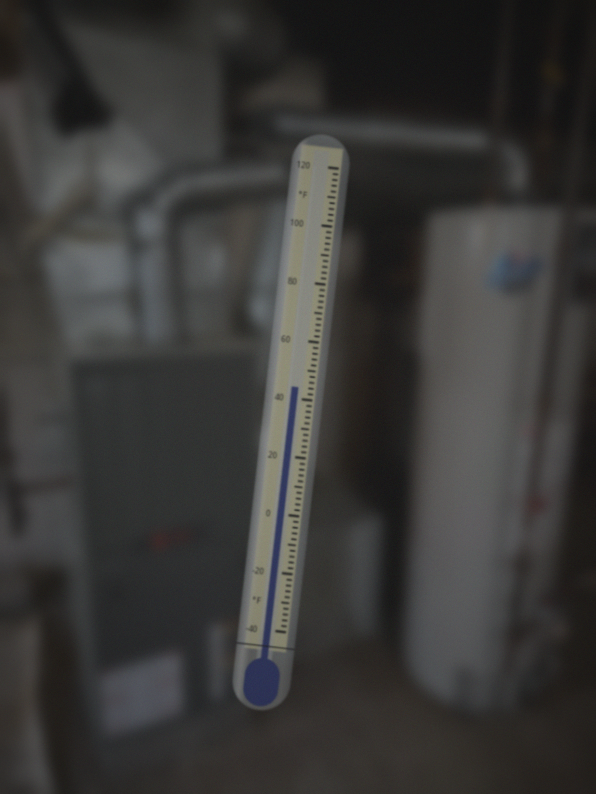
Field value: {"value": 44, "unit": "°F"}
